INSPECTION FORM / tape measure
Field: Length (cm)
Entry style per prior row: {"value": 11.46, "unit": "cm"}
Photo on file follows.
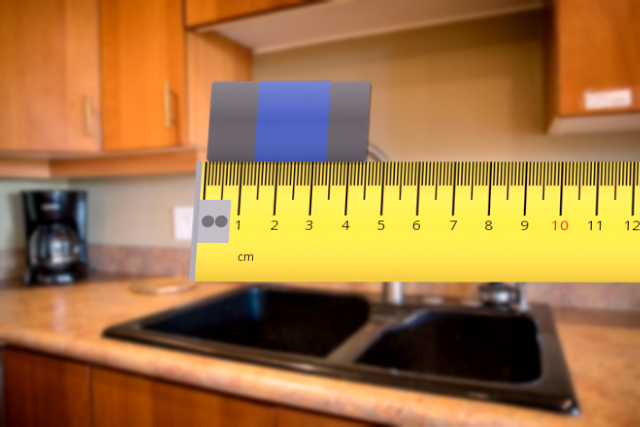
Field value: {"value": 4.5, "unit": "cm"}
